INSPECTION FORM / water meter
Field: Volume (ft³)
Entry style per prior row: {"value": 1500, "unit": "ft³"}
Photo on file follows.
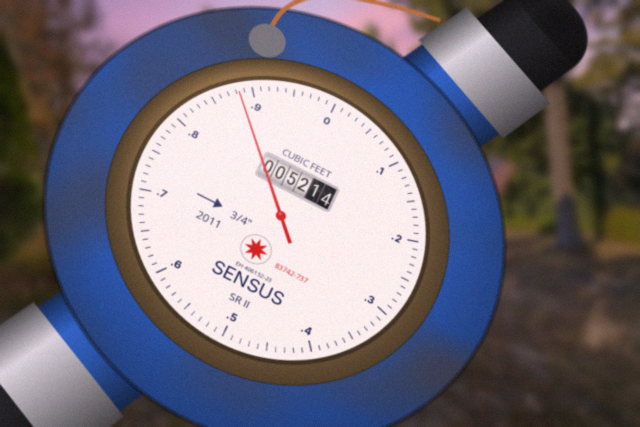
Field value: {"value": 5213.88, "unit": "ft³"}
